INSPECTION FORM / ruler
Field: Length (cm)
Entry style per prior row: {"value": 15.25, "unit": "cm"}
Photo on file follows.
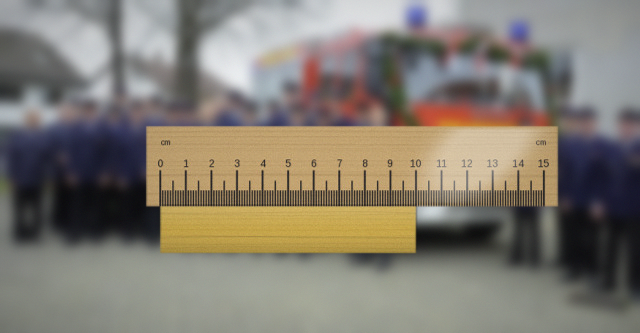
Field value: {"value": 10, "unit": "cm"}
